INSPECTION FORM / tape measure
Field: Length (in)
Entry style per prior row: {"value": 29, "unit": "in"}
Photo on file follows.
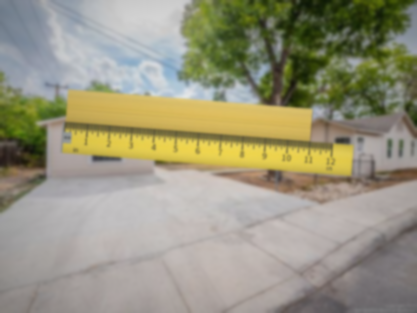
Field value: {"value": 11, "unit": "in"}
